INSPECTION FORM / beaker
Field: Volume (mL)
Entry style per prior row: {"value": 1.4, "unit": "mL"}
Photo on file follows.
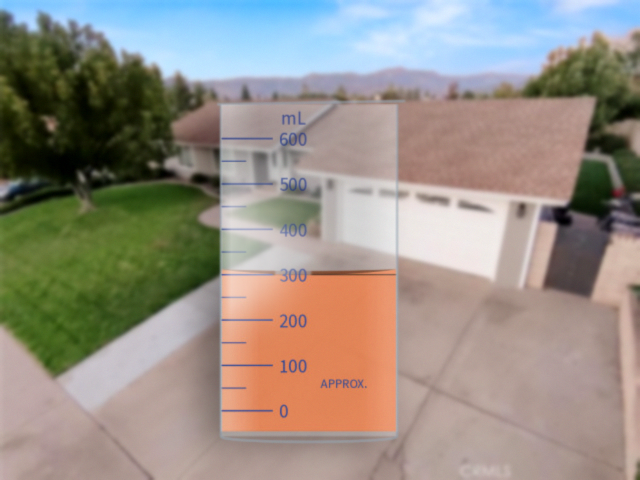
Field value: {"value": 300, "unit": "mL"}
